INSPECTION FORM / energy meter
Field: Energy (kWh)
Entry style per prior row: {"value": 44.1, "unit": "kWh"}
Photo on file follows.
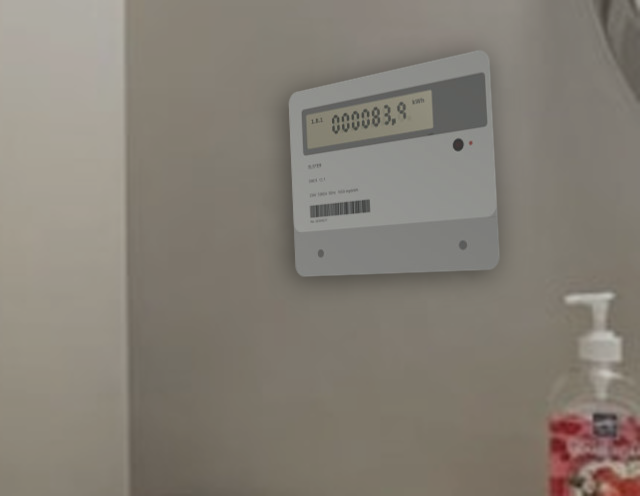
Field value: {"value": 83.9, "unit": "kWh"}
